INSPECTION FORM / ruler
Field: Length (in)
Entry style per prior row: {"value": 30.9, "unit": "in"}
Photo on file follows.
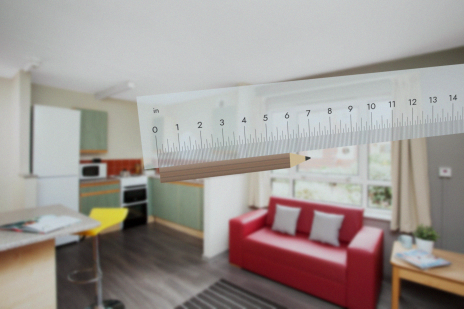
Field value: {"value": 7, "unit": "in"}
